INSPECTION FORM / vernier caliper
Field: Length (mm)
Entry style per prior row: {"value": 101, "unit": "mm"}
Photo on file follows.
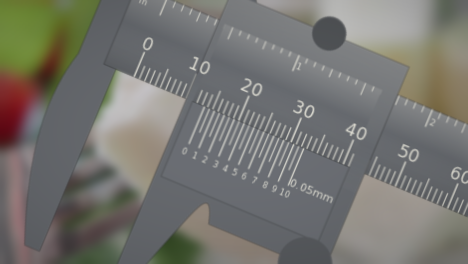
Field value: {"value": 13.5, "unit": "mm"}
